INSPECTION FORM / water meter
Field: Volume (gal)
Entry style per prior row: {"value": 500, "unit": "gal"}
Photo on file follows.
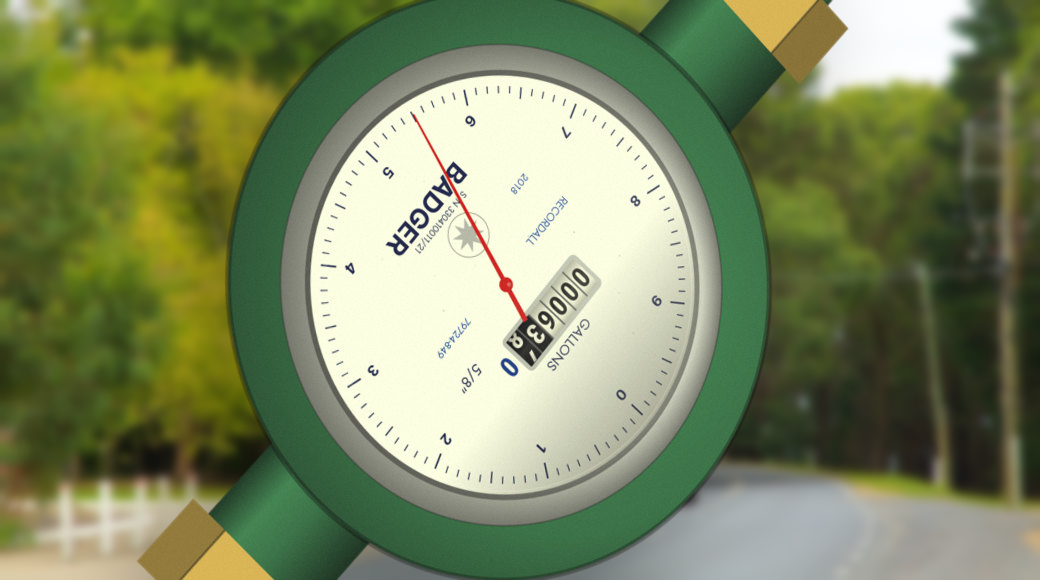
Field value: {"value": 6375.5, "unit": "gal"}
